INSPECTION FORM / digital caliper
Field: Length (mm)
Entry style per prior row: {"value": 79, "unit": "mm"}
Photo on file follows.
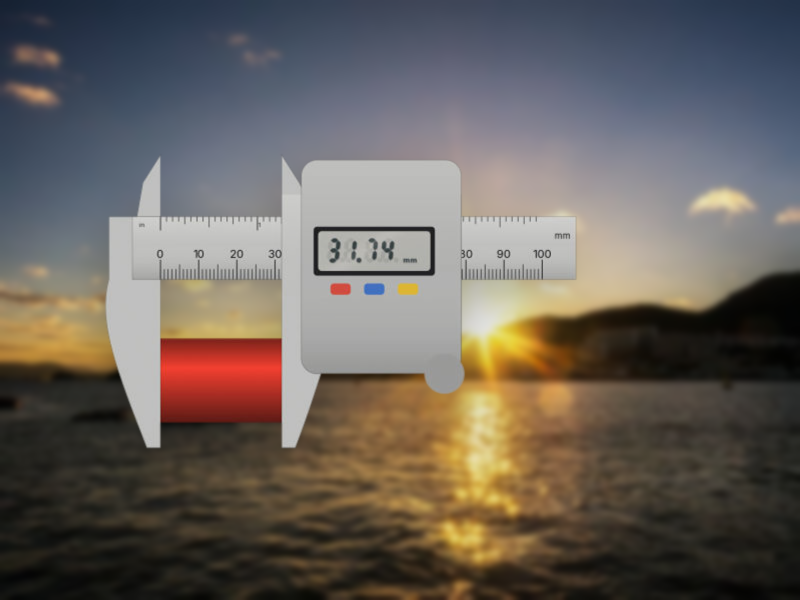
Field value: {"value": 31.74, "unit": "mm"}
